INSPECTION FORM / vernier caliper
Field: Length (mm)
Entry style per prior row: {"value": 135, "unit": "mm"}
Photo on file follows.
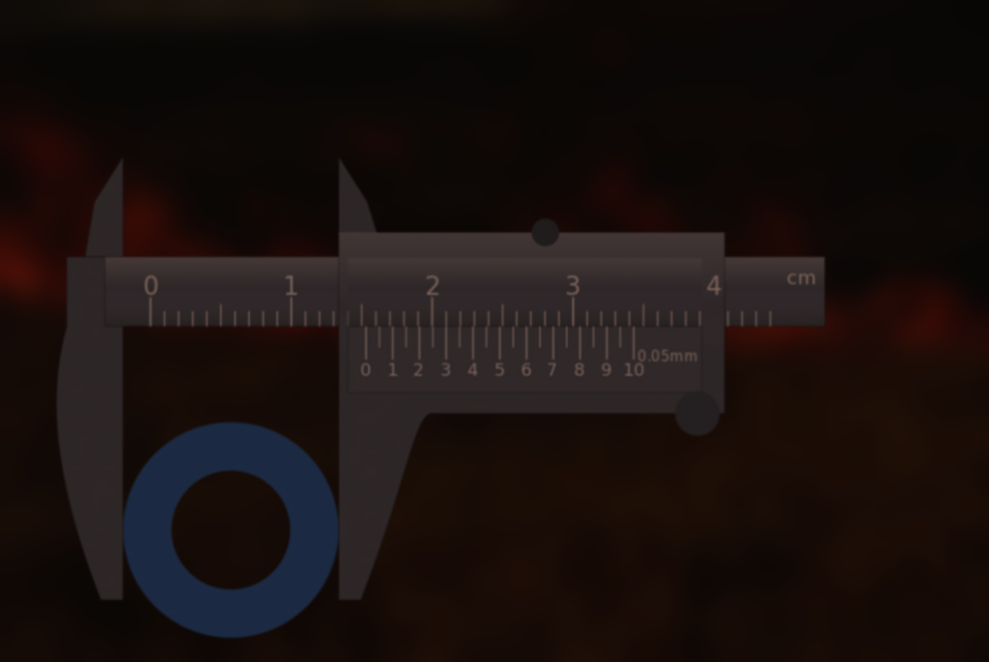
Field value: {"value": 15.3, "unit": "mm"}
